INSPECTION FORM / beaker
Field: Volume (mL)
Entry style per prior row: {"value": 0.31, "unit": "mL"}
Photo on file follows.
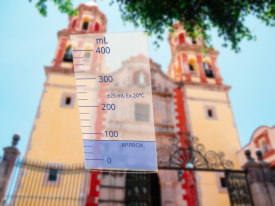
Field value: {"value": 75, "unit": "mL"}
